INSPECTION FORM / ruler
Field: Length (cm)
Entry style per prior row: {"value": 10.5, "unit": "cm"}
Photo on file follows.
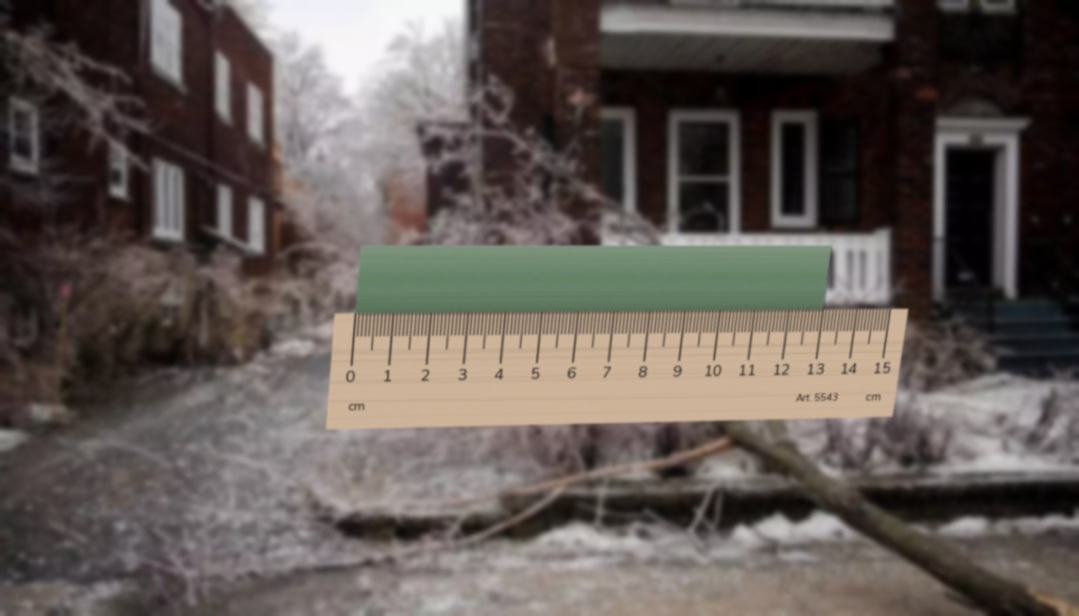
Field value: {"value": 13, "unit": "cm"}
